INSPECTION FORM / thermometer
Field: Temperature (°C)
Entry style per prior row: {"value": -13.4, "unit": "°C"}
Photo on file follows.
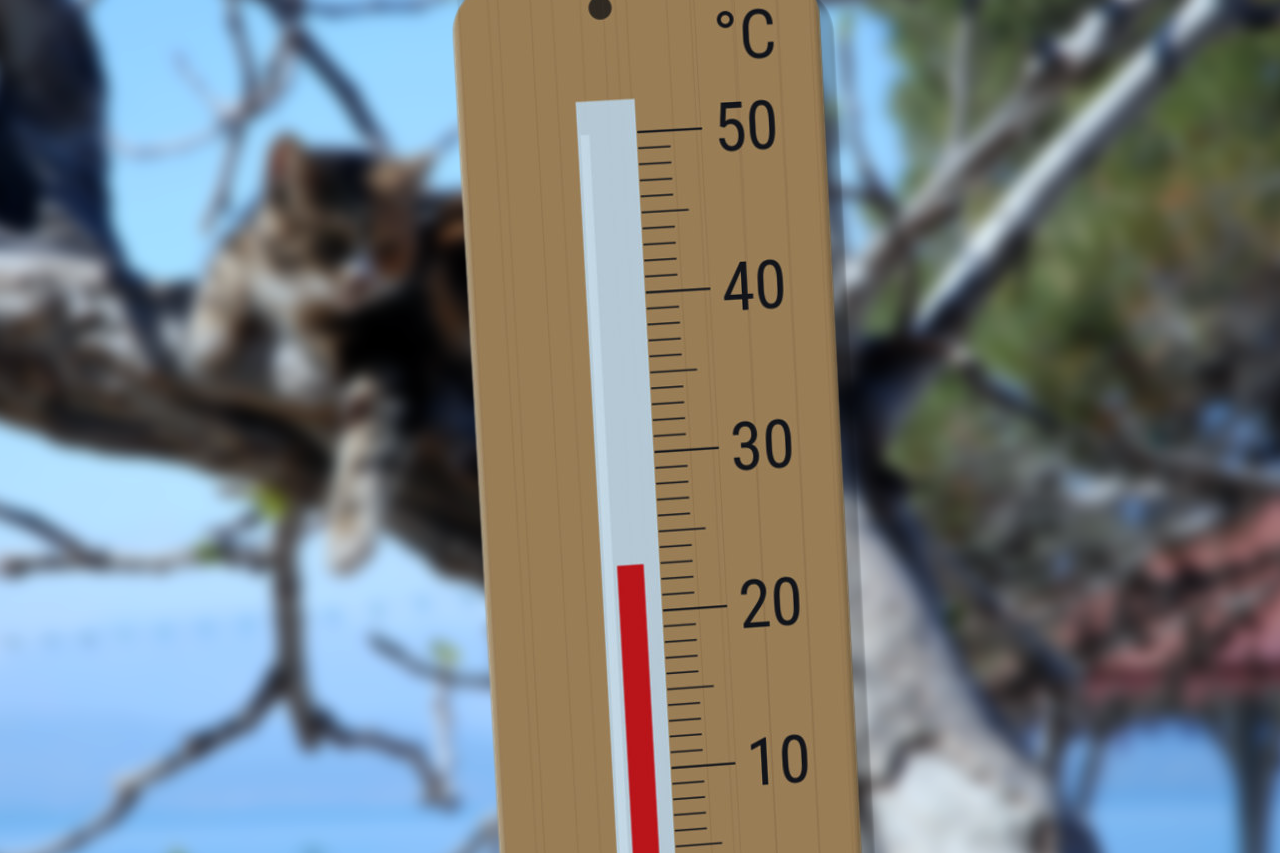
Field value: {"value": 23, "unit": "°C"}
